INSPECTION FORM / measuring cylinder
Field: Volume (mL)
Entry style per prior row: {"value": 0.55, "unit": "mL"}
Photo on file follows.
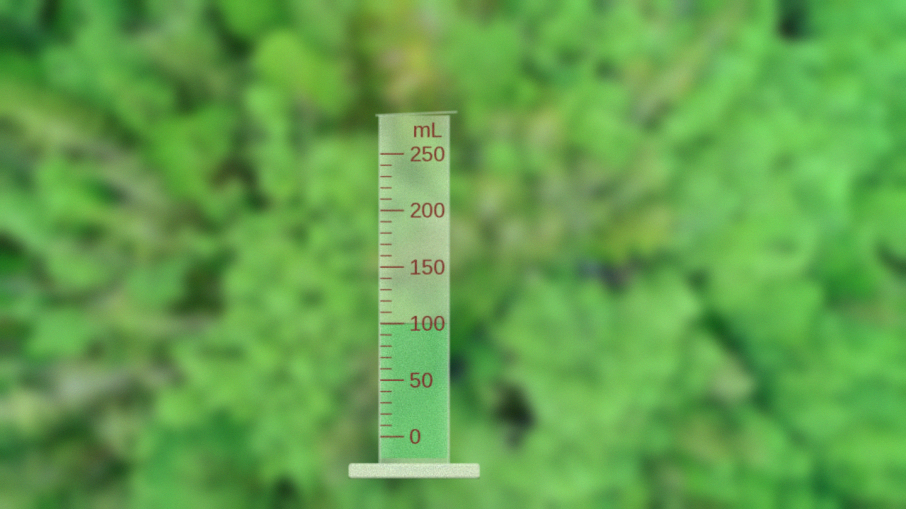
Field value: {"value": 100, "unit": "mL"}
